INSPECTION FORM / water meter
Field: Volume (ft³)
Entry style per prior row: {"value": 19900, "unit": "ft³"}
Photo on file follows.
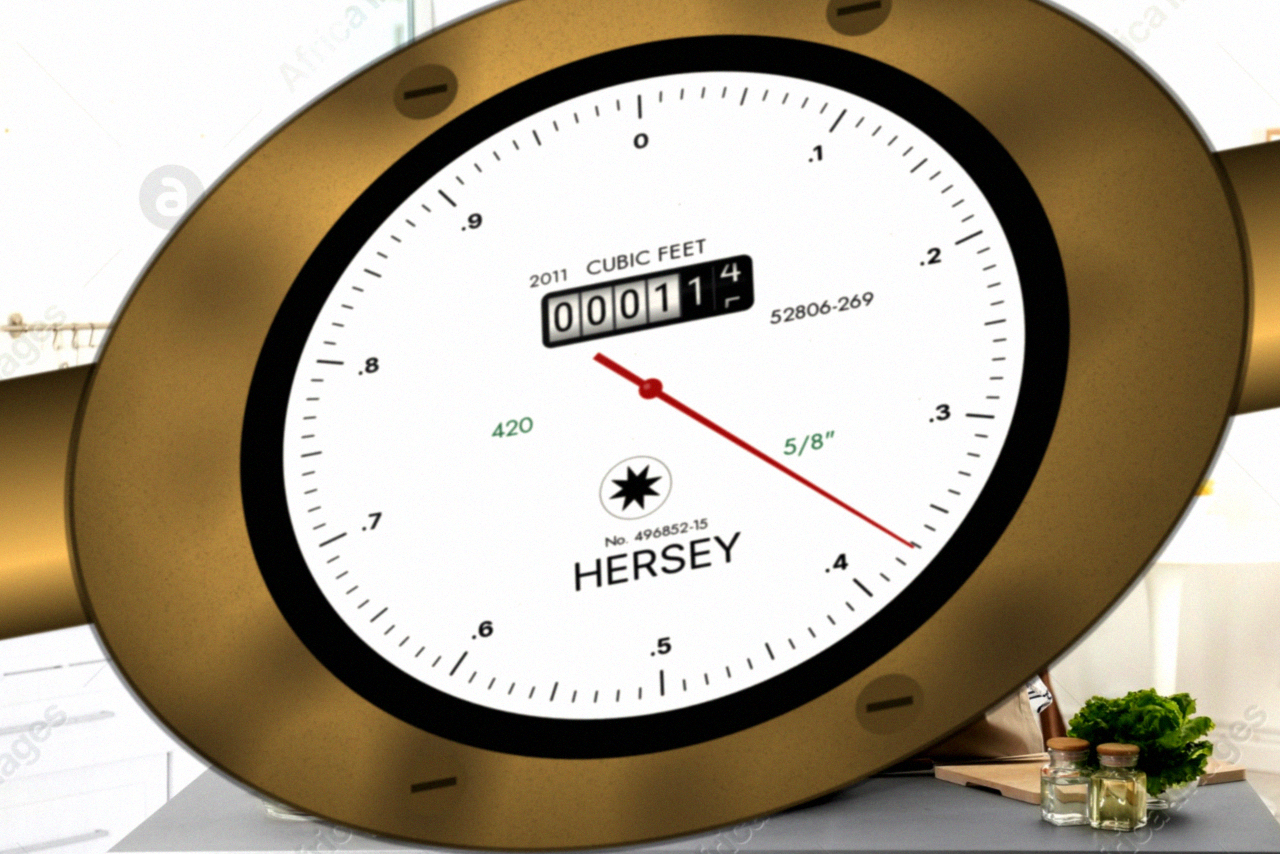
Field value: {"value": 114.37, "unit": "ft³"}
